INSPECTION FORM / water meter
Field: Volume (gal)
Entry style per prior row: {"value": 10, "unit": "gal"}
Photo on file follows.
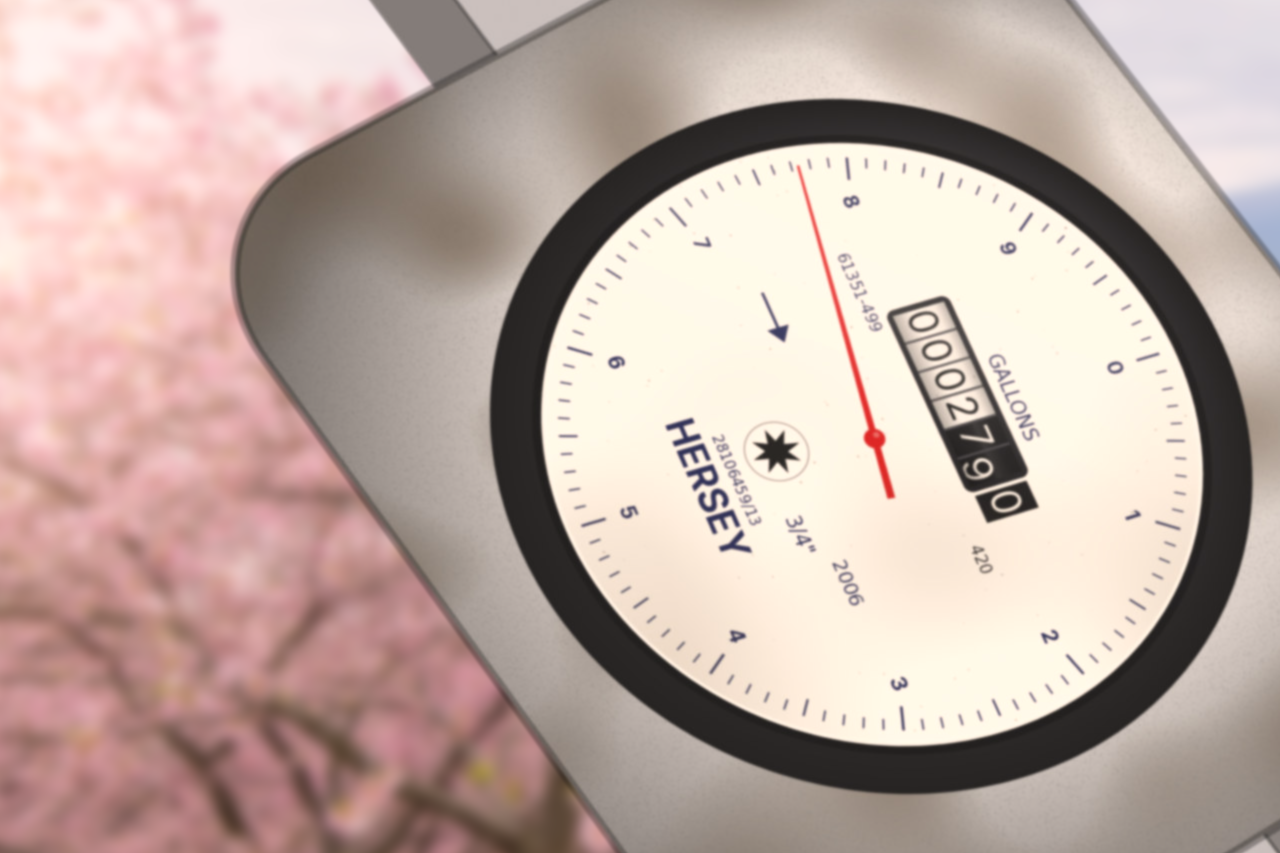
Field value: {"value": 2787.7, "unit": "gal"}
